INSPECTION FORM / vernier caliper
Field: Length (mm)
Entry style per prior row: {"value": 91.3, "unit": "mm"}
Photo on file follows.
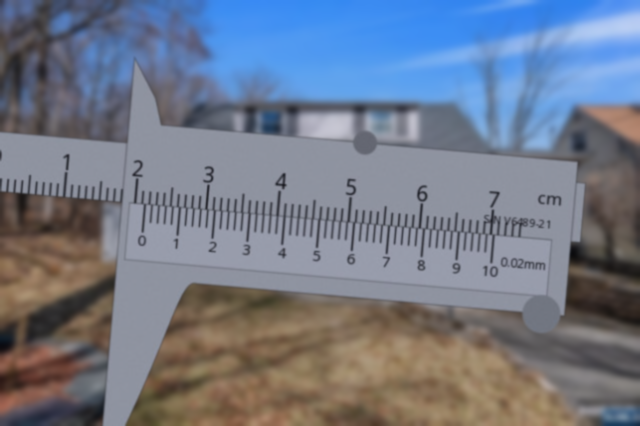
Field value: {"value": 21.4, "unit": "mm"}
